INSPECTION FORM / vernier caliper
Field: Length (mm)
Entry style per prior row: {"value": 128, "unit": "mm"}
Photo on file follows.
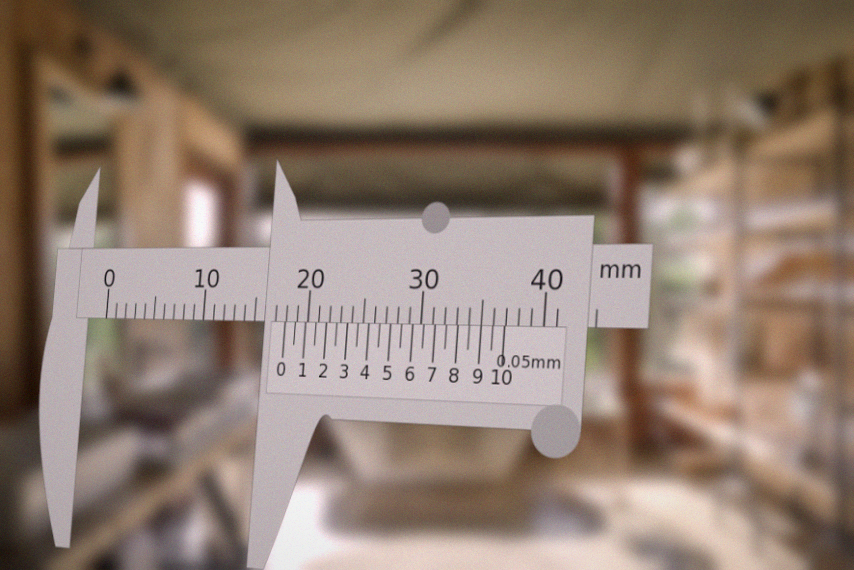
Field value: {"value": 17.9, "unit": "mm"}
